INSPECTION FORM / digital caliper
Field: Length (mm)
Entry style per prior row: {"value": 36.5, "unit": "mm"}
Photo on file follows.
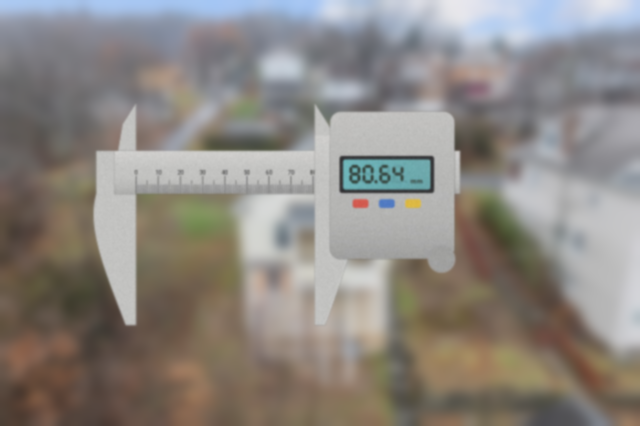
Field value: {"value": 80.64, "unit": "mm"}
